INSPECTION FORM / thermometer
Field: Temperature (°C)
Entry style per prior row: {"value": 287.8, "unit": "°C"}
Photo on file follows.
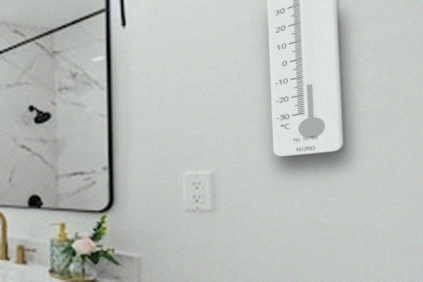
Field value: {"value": -15, "unit": "°C"}
